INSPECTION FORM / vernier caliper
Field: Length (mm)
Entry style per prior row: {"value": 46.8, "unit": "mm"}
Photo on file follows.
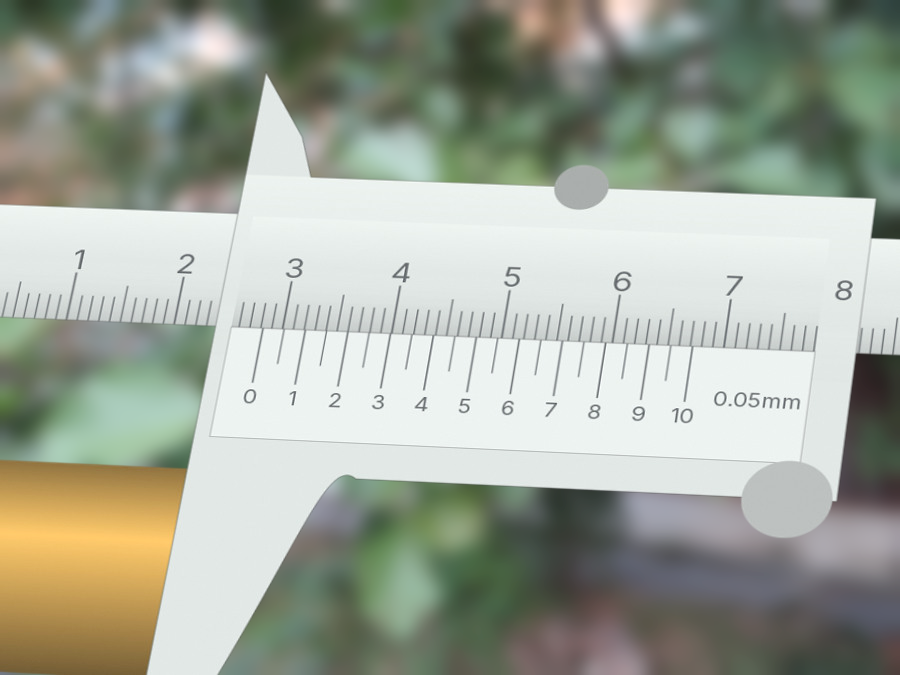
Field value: {"value": 28.2, "unit": "mm"}
